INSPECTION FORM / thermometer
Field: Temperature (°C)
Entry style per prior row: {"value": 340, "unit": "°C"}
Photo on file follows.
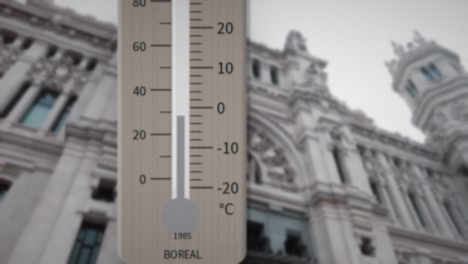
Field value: {"value": -2, "unit": "°C"}
